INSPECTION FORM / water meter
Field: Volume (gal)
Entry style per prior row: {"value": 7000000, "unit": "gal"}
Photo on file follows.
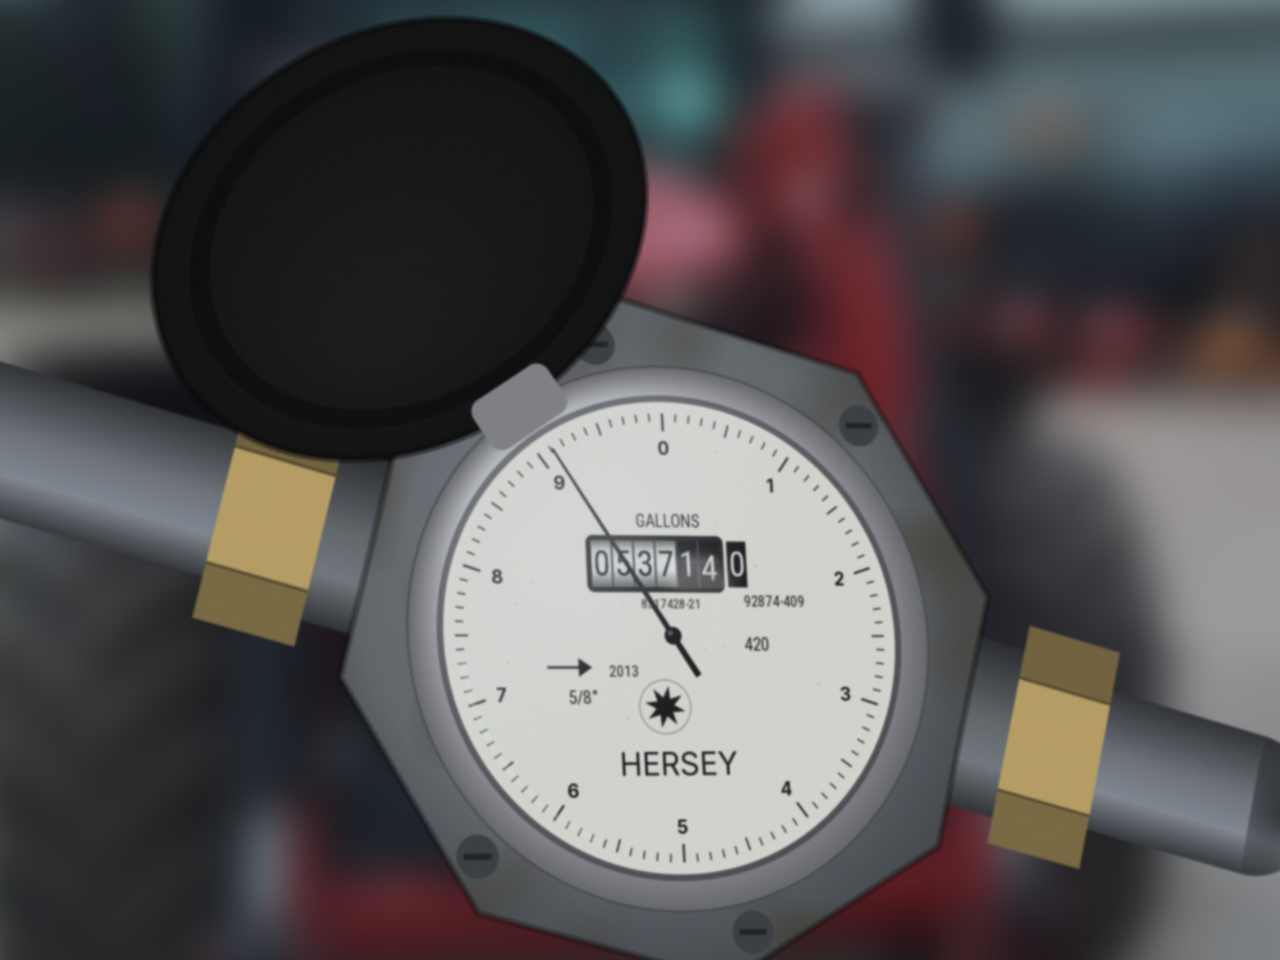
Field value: {"value": 537139.1, "unit": "gal"}
